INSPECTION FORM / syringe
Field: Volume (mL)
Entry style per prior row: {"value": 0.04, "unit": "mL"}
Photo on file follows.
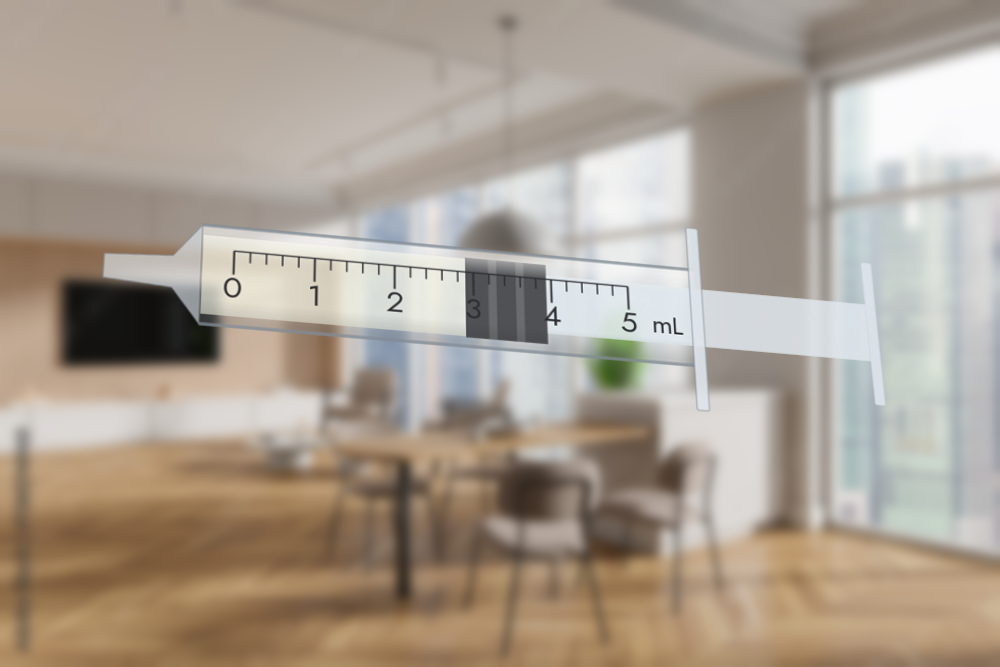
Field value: {"value": 2.9, "unit": "mL"}
